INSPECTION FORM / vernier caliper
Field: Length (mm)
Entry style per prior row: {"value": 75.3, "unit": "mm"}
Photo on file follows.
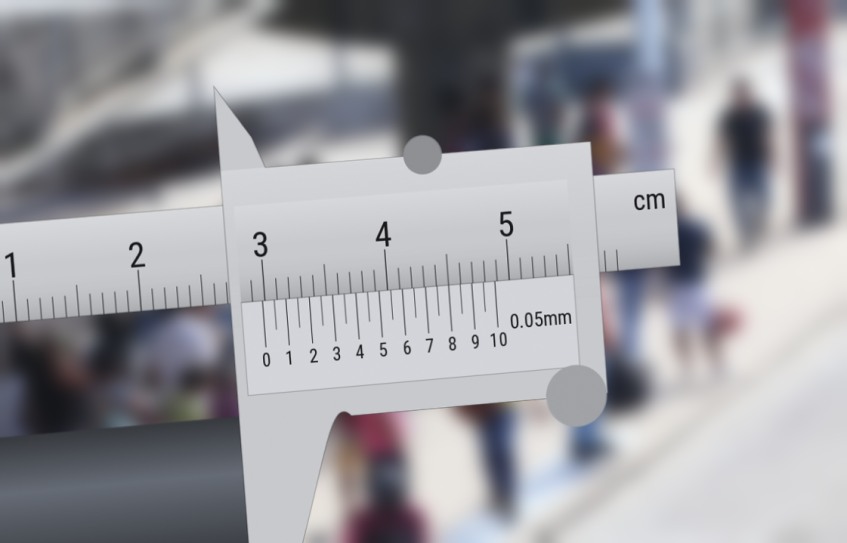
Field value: {"value": 29.8, "unit": "mm"}
